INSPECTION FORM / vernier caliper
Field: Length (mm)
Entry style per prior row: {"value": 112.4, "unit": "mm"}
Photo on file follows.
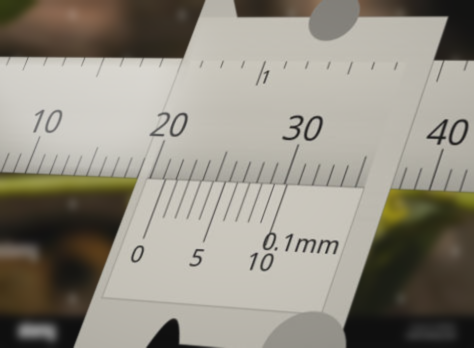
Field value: {"value": 21.2, "unit": "mm"}
